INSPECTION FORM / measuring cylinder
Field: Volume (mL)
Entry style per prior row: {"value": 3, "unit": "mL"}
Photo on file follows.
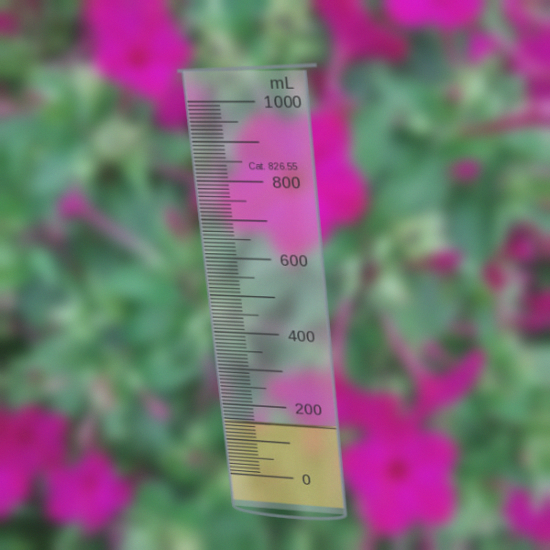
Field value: {"value": 150, "unit": "mL"}
